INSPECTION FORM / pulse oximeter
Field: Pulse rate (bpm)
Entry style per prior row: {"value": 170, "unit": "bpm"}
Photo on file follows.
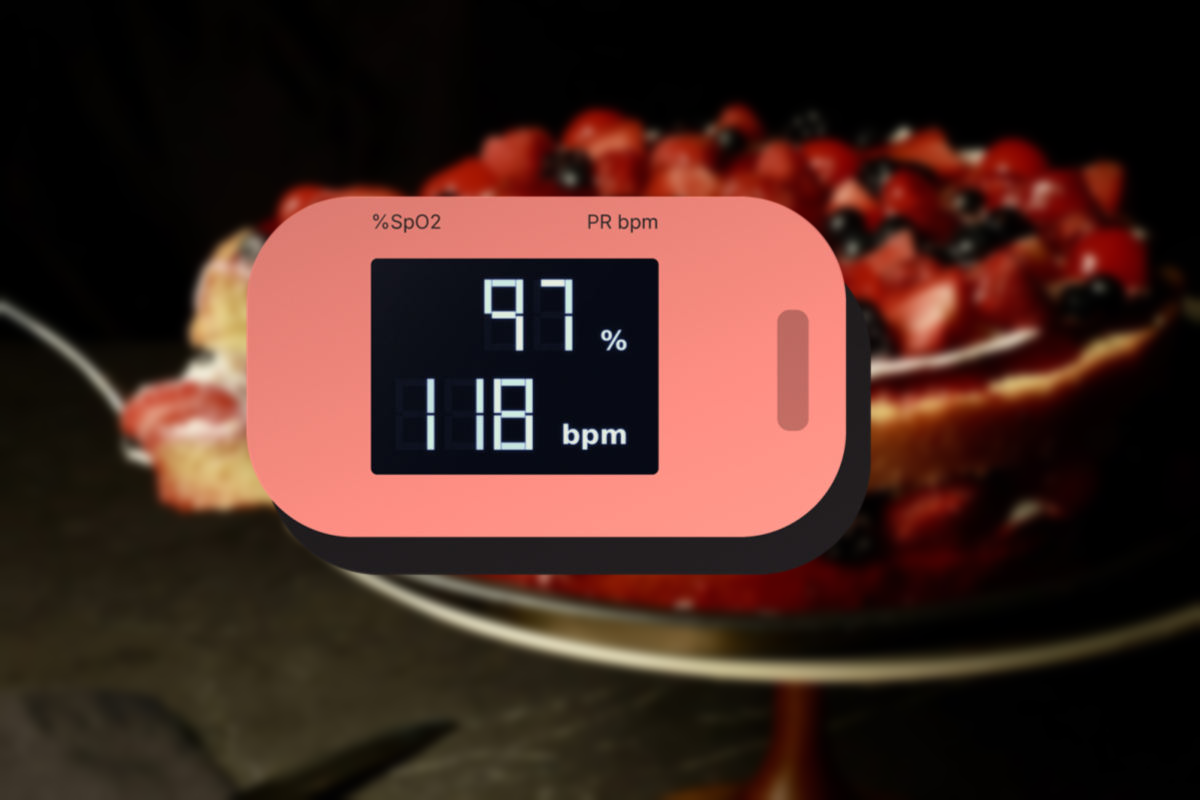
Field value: {"value": 118, "unit": "bpm"}
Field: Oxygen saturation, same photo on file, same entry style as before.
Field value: {"value": 97, "unit": "%"}
